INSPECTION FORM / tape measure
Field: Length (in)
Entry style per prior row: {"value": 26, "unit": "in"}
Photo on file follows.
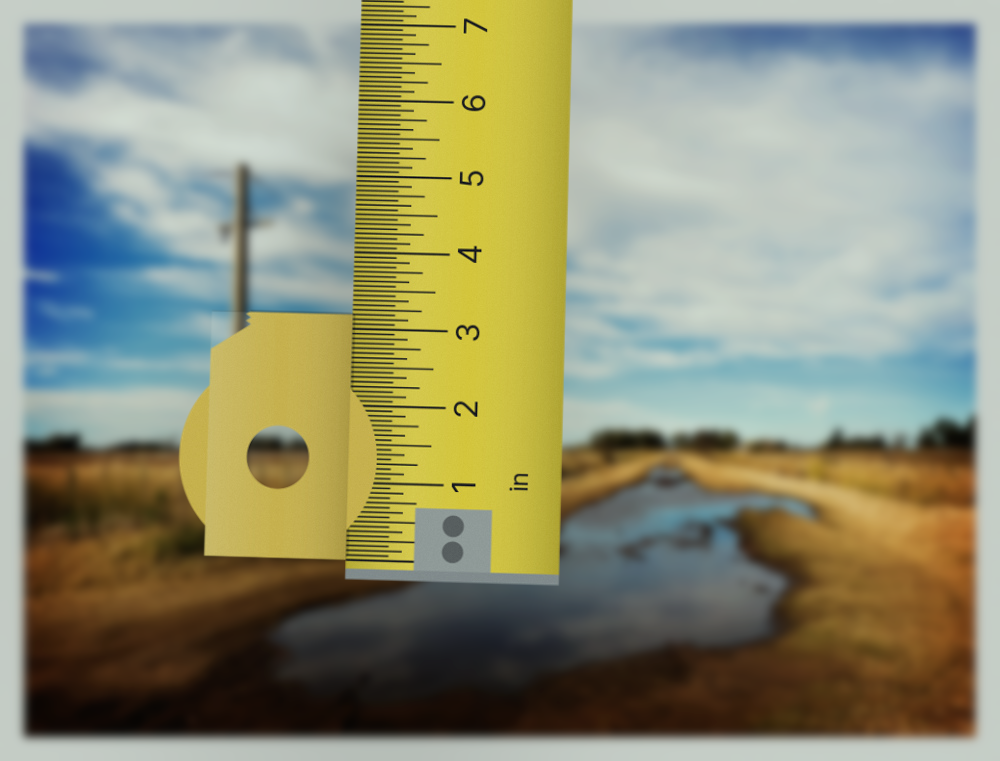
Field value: {"value": 3.1875, "unit": "in"}
